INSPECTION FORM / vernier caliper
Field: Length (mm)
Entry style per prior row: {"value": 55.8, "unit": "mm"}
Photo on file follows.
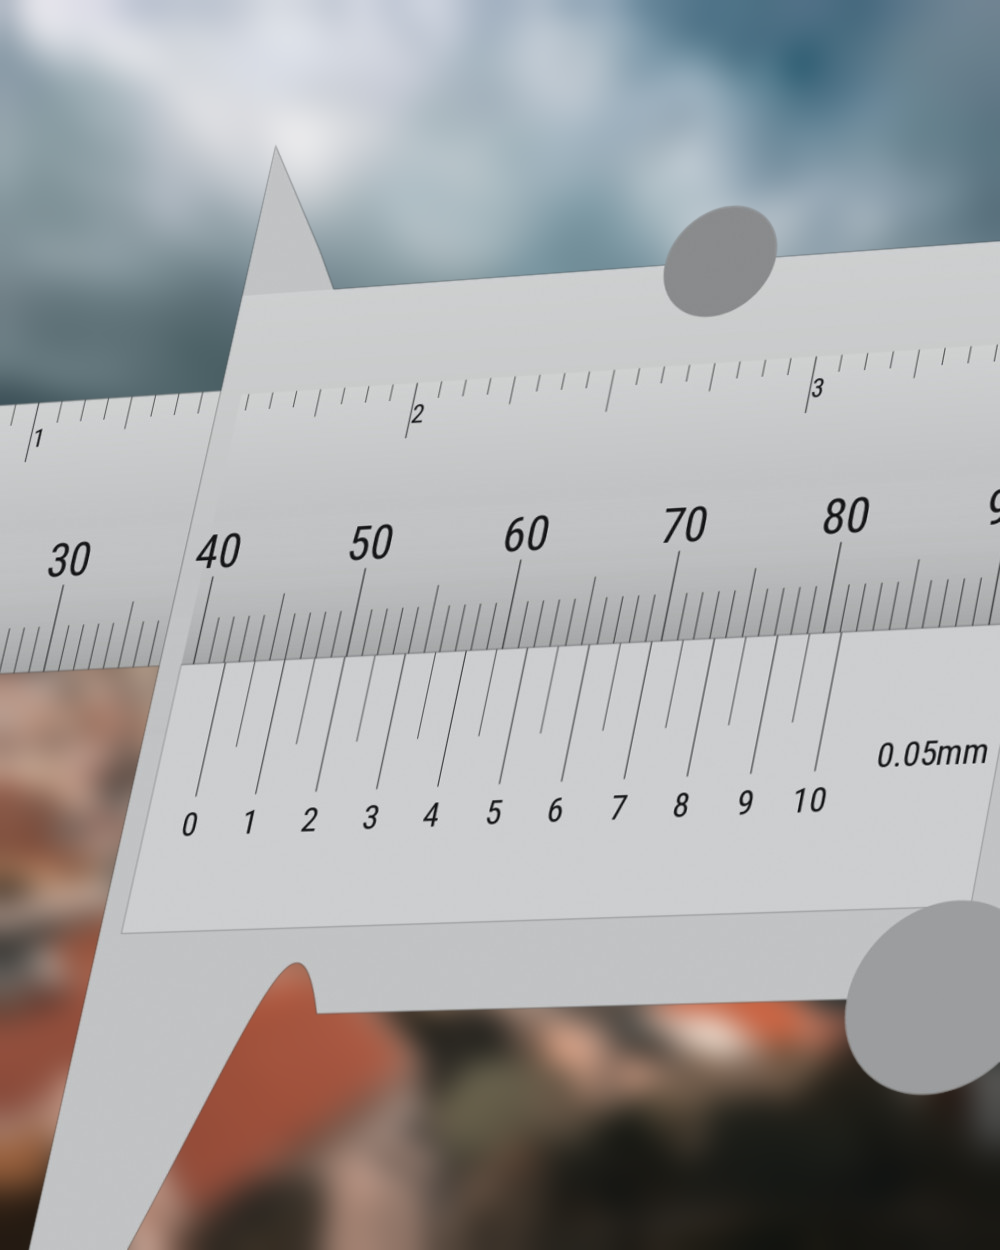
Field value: {"value": 42.1, "unit": "mm"}
